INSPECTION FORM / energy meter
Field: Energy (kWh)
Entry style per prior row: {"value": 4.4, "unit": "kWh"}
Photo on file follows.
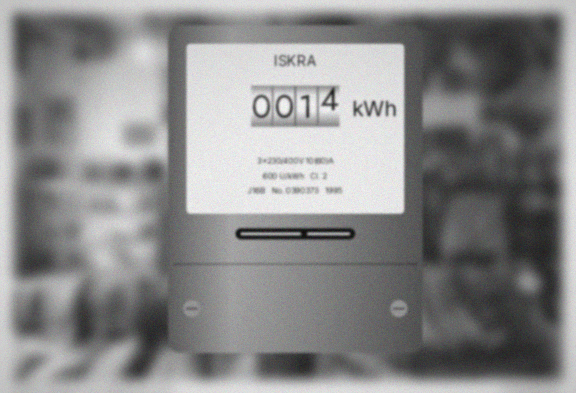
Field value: {"value": 14, "unit": "kWh"}
